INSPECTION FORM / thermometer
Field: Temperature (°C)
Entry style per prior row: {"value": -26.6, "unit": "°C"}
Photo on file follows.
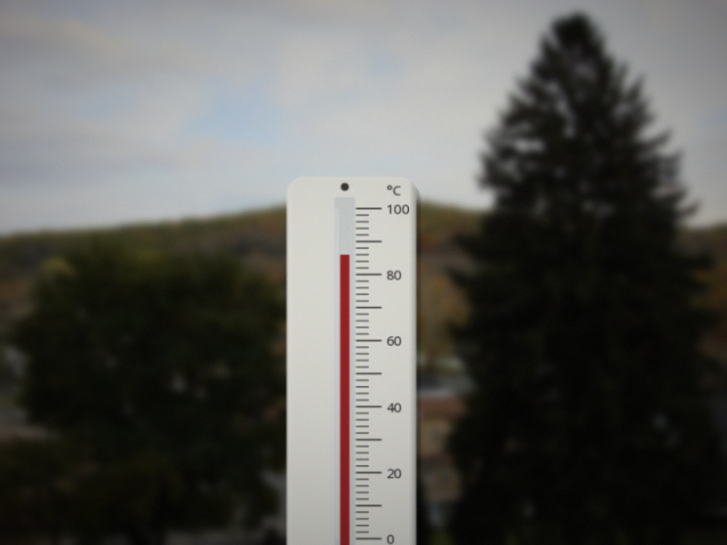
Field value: {"value": 86, "unit": "°C"}
